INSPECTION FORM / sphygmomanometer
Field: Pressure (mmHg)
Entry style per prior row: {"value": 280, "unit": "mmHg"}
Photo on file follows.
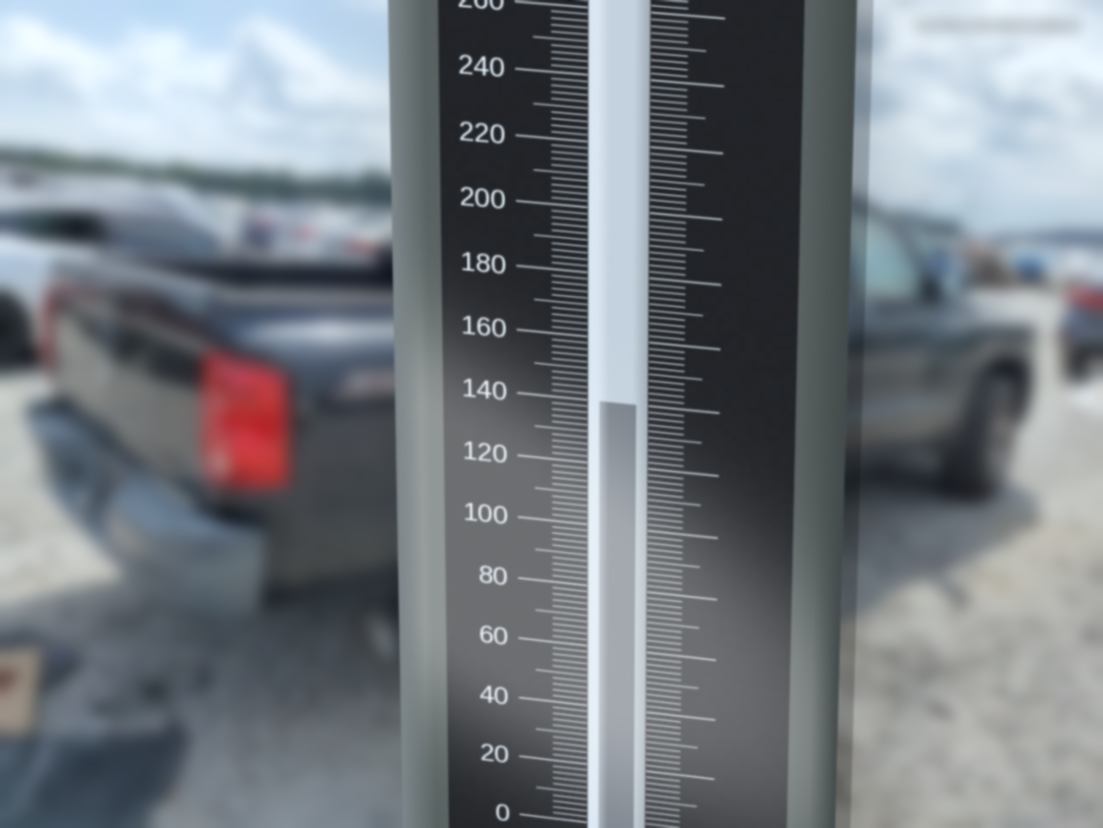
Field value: {"value": 140, "unit": "mmHg"}
